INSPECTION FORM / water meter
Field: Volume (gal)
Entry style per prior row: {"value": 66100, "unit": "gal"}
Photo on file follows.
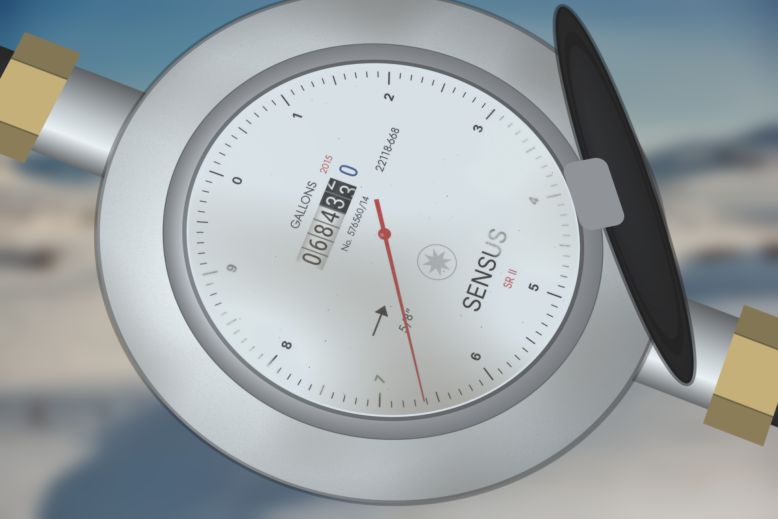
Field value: {"value": 684326.6, "unit": "gal"}
